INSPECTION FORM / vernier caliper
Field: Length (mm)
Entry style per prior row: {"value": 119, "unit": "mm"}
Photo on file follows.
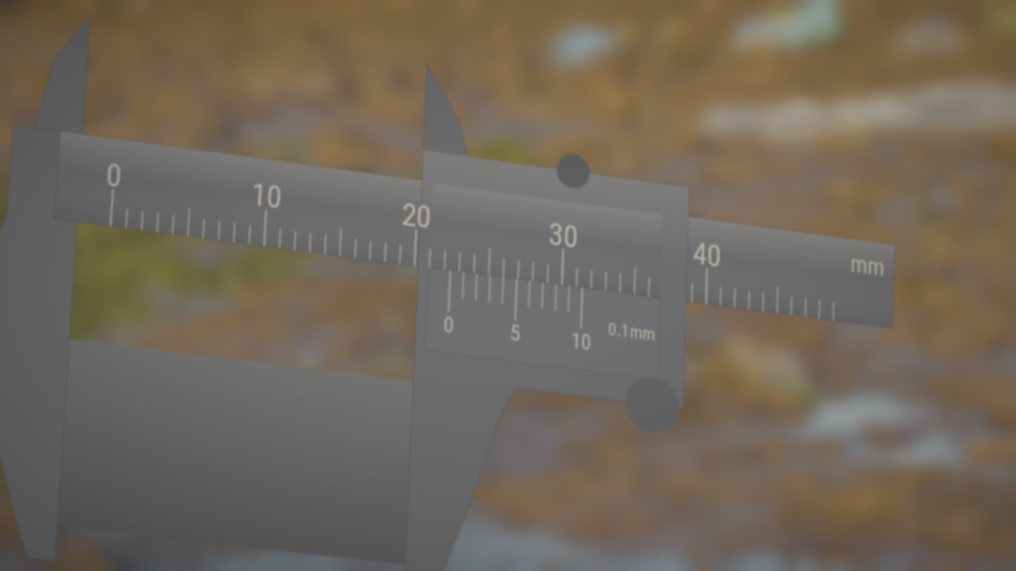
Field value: {"value": 22.4, "unit": "mm"}
